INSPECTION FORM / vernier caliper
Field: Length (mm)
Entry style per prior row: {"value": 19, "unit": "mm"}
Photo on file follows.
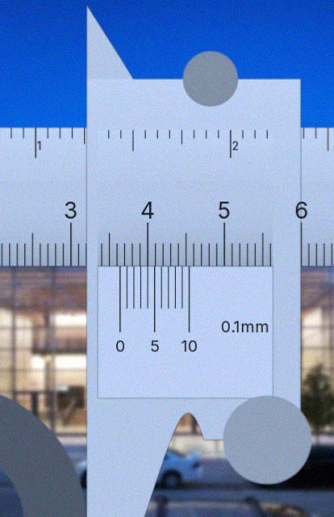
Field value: {"value": 36.4, "unit": "mm"}
